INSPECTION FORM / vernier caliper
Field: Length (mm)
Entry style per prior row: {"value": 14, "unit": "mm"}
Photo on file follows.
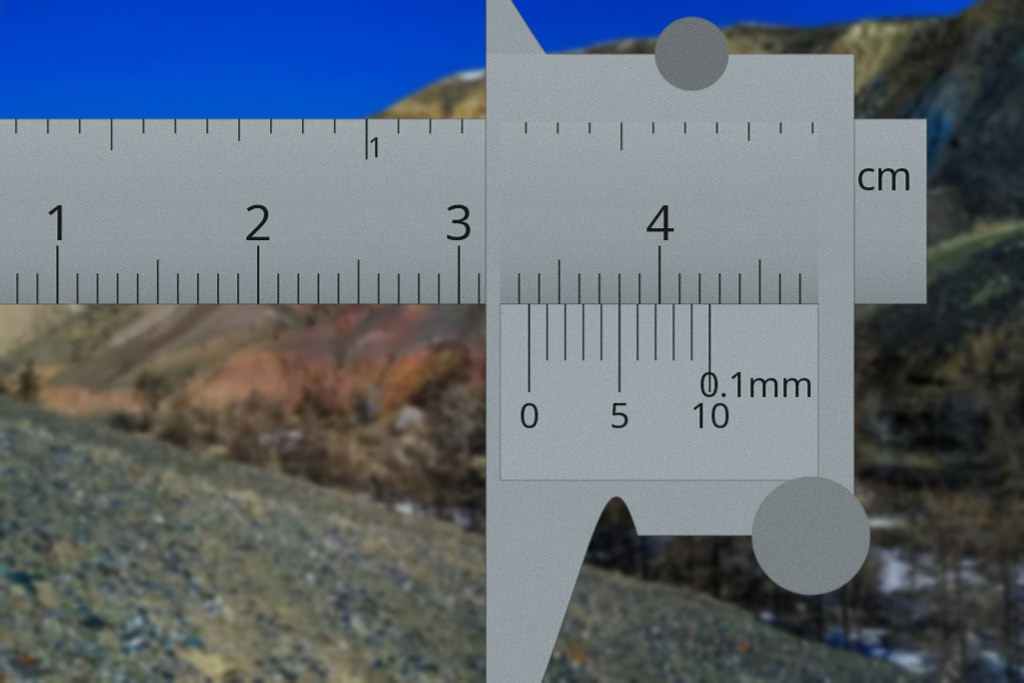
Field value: {"value": 33.5, "unit": "mm"}
